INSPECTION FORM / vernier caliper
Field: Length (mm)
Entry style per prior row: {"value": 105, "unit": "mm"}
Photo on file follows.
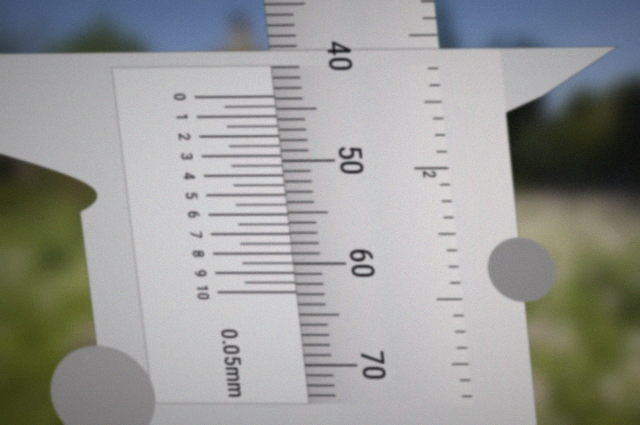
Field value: {"value": 43.8, "unit": "mm"}
